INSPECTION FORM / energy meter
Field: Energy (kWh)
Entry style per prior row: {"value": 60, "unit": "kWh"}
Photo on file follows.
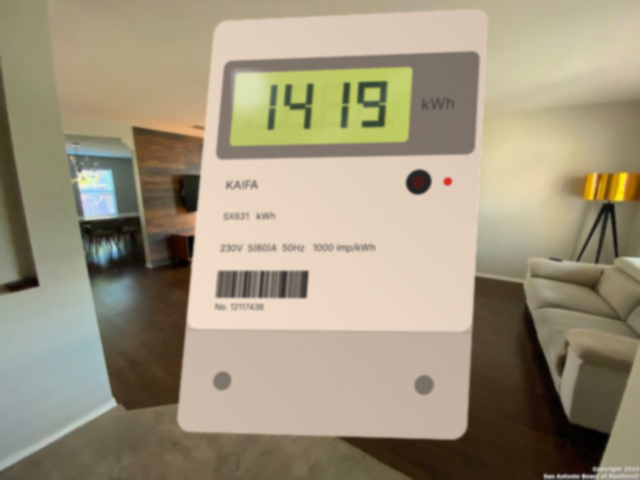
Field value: {"value": 1419, "unit": "kWh"}
